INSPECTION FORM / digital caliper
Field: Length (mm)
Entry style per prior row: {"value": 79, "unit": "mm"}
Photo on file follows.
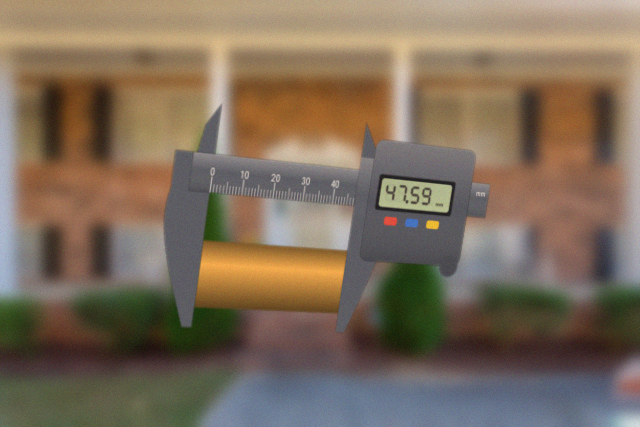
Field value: {"value": 47.59, "unit": "mm"}
